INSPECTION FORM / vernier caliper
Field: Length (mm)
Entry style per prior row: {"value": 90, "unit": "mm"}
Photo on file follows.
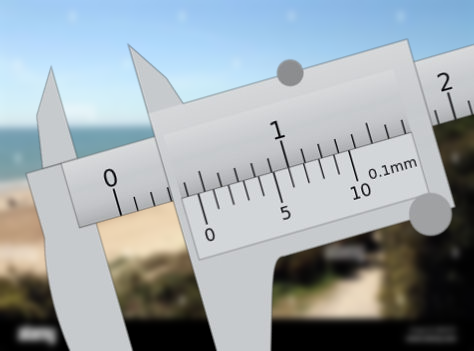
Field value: {"value": 4.6, "unit": "mm"}
